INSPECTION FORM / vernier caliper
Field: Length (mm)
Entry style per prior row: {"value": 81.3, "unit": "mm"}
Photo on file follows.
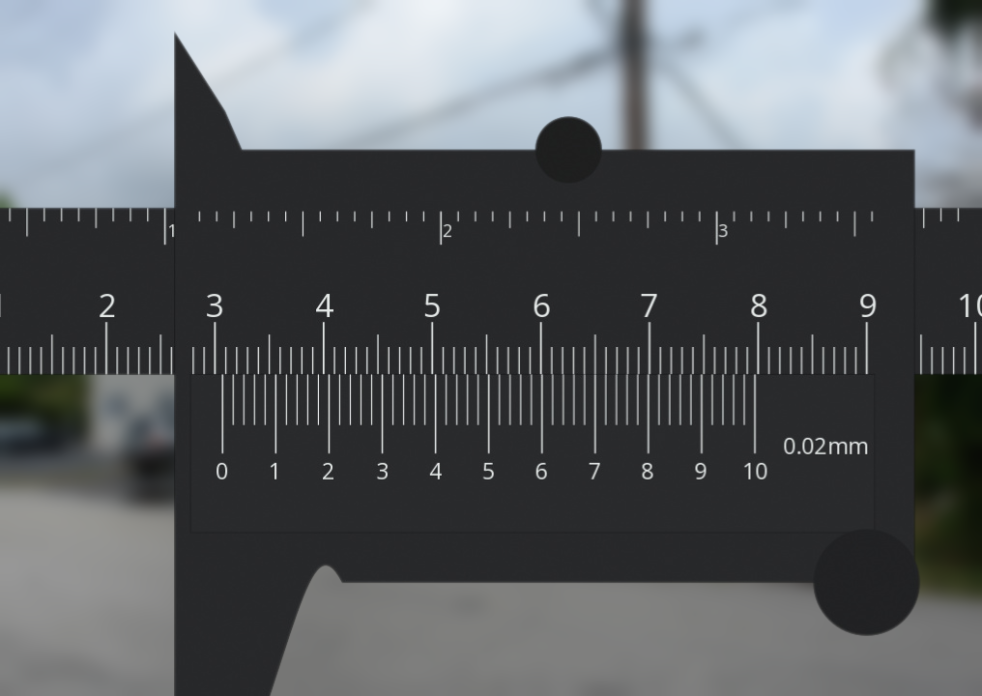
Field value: {"value": 30.7, "unit": "mm"}
